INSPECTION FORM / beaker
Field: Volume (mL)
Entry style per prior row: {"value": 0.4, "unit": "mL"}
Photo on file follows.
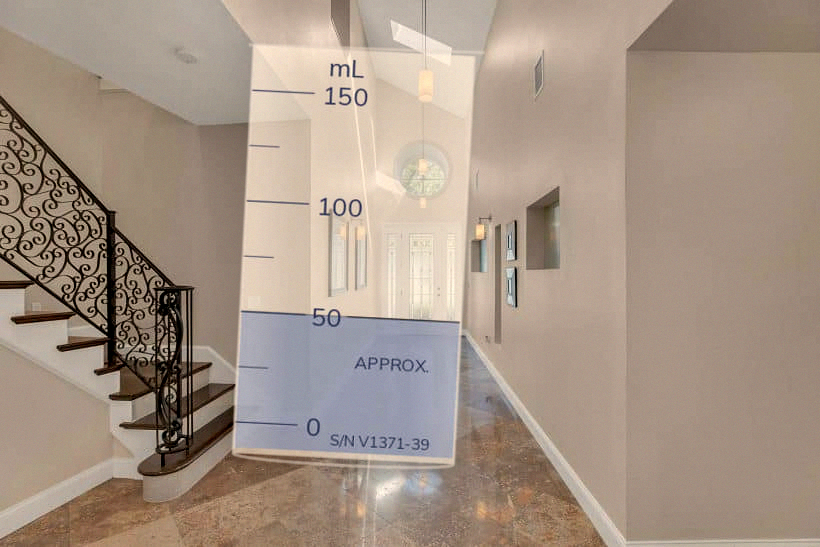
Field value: {"value": 50, "unit": "mL"}
